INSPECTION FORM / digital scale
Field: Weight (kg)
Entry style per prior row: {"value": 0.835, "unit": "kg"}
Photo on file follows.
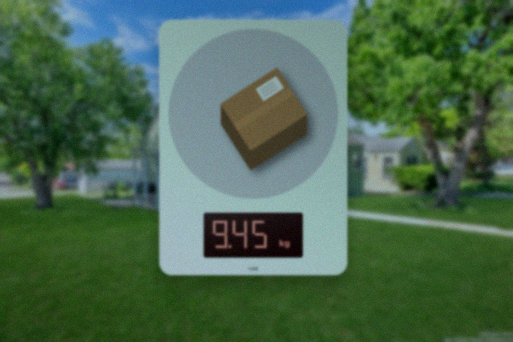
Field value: {"value": 9.45, "unit": "kg"}
